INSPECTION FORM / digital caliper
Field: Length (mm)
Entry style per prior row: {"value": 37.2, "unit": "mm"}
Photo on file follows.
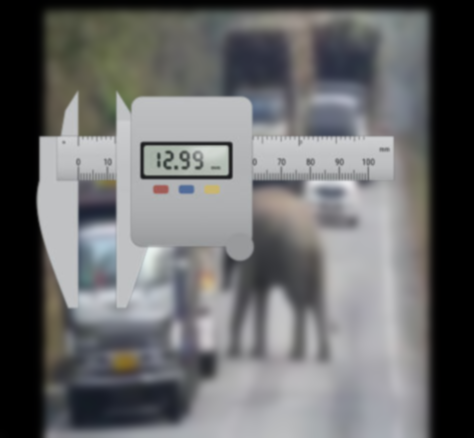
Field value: {"value": 12.99, "unit": "mm"}
